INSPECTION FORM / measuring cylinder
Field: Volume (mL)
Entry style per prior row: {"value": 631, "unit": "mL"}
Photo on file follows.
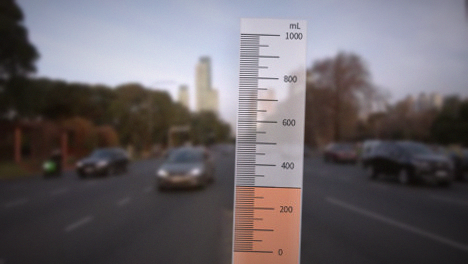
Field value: {"value": 300, "unit": "mL"}
